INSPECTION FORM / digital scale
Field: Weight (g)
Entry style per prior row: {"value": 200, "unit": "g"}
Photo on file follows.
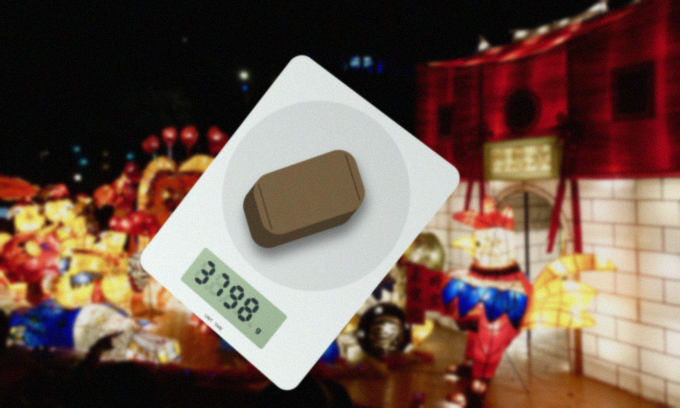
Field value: {"value": 3798, "unit": "g"}
